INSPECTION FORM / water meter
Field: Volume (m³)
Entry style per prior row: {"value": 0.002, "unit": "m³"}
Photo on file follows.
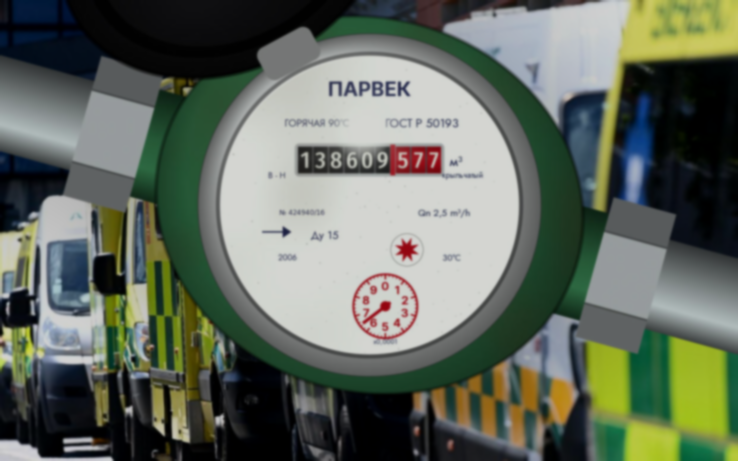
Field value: {"value": 138609.5776, "unit": "m³"}
